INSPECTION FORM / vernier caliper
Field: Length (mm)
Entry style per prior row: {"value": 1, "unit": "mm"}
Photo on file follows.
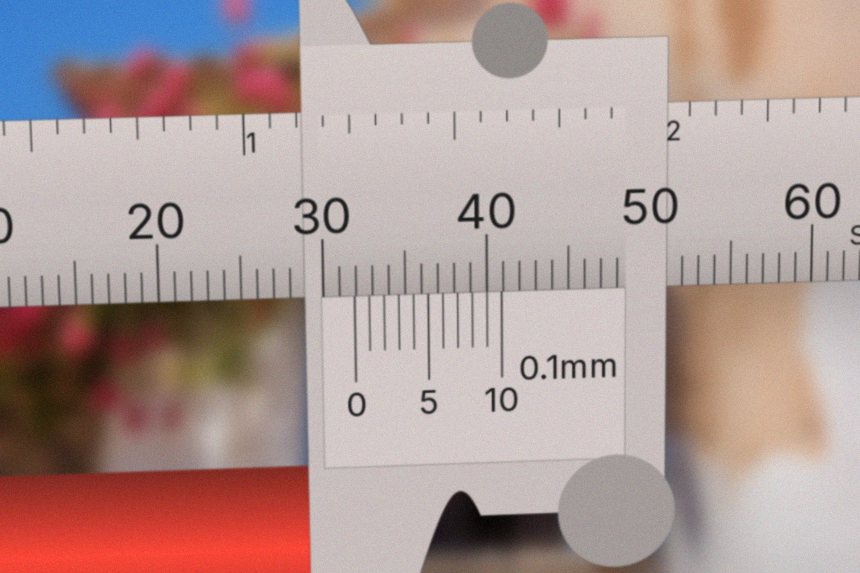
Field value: {"value": 31.9, "unit": "mm"}
